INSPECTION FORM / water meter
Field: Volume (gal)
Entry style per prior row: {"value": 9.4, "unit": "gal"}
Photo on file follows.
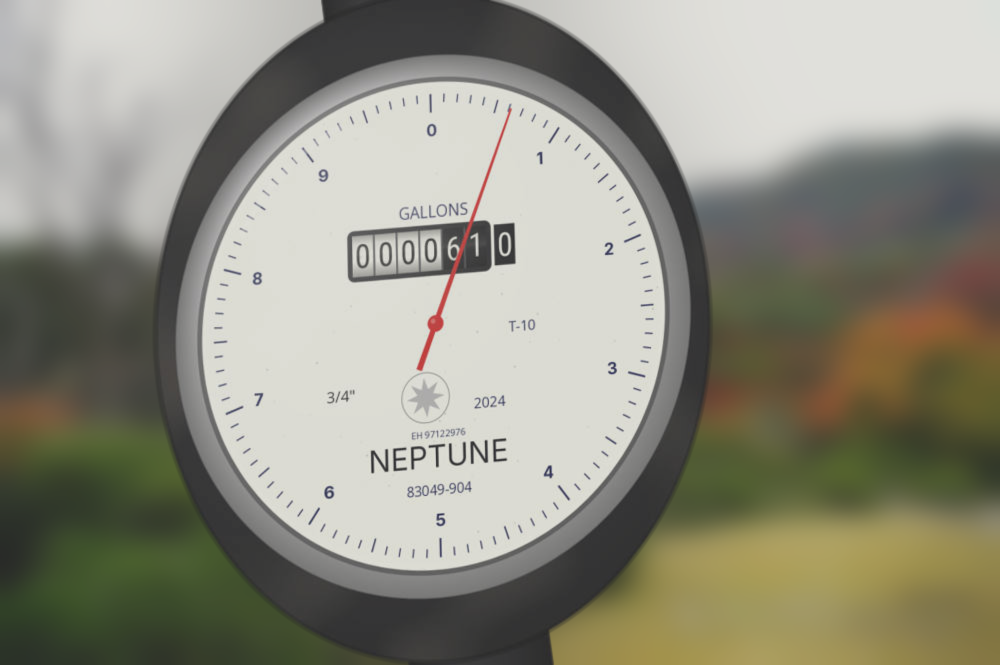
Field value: {"value": 610.6, "unit": "gal"}
